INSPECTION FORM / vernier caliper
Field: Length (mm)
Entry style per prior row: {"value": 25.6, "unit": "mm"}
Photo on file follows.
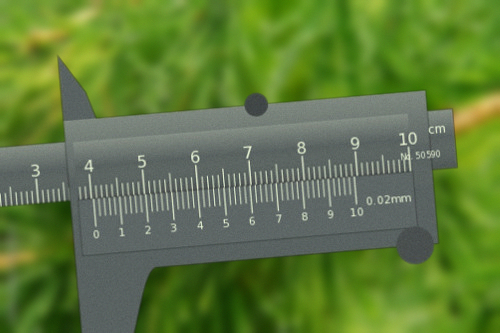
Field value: {"value": 40.4, "unit": "mm"}
